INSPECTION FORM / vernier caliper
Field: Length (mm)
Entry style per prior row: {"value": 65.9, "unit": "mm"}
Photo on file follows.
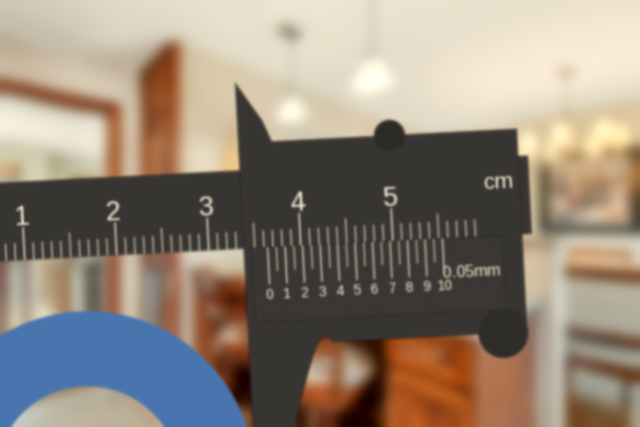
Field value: {"value": 36.4, "unit": "mm"}
